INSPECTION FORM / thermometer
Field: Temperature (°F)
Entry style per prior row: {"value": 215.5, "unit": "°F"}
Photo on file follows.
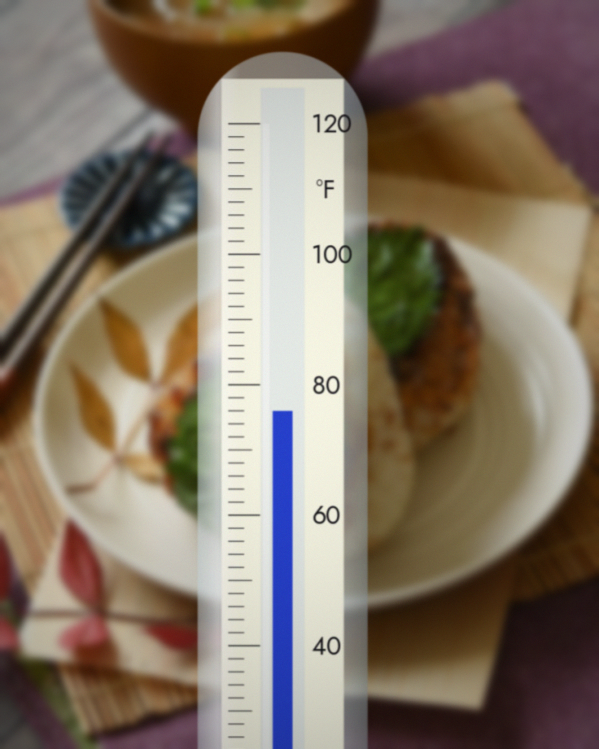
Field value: {"value": 76, "unit": "°F"}
